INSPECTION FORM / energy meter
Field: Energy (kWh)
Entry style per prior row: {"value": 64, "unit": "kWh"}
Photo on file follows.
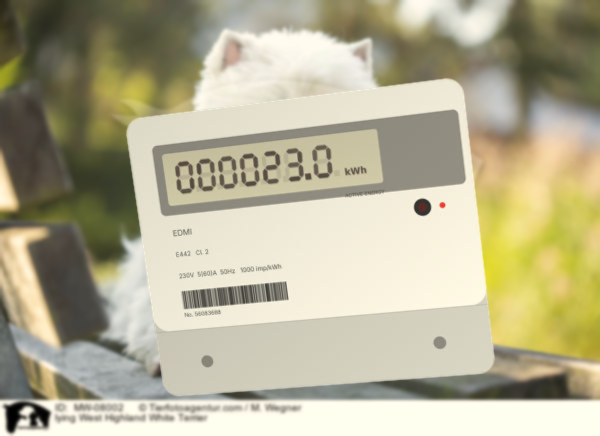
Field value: {"value": 23.0, "unit": "kWh"}
